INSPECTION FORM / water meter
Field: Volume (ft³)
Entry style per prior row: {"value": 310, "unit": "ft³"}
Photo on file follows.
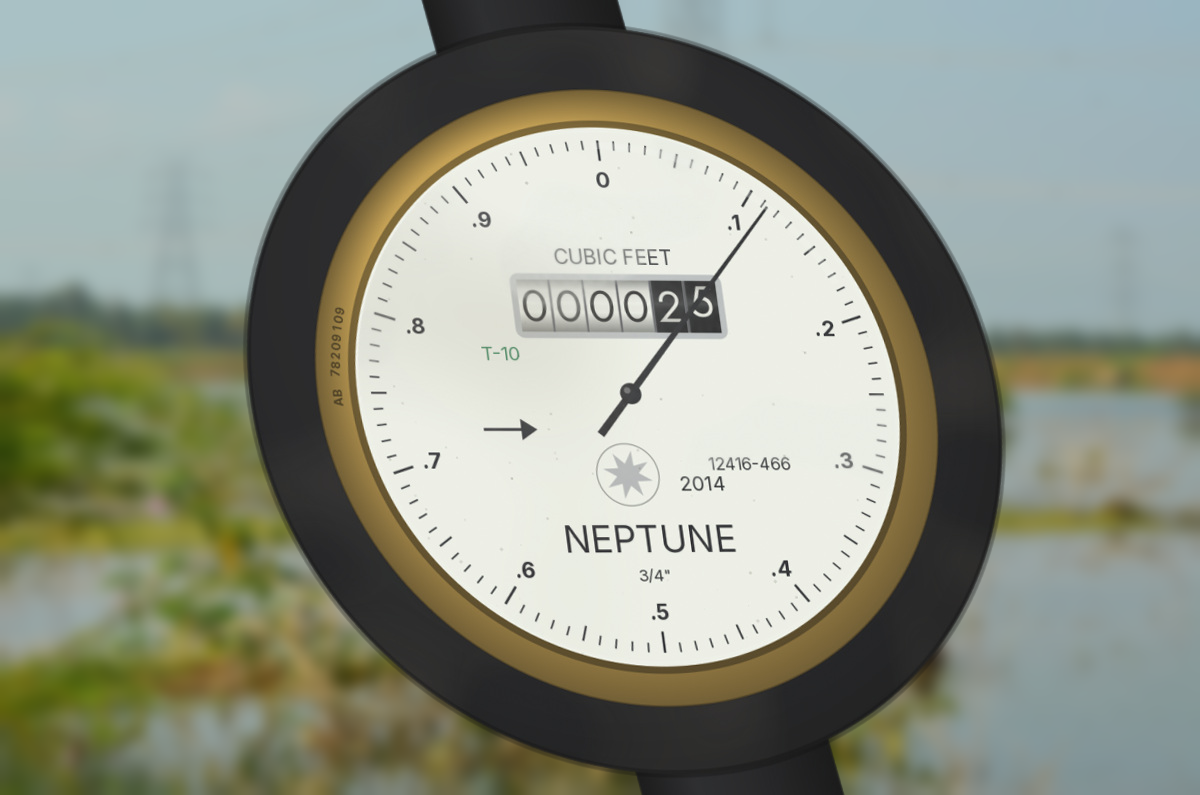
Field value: {"value": 25.11, "unit": "ft³"}
